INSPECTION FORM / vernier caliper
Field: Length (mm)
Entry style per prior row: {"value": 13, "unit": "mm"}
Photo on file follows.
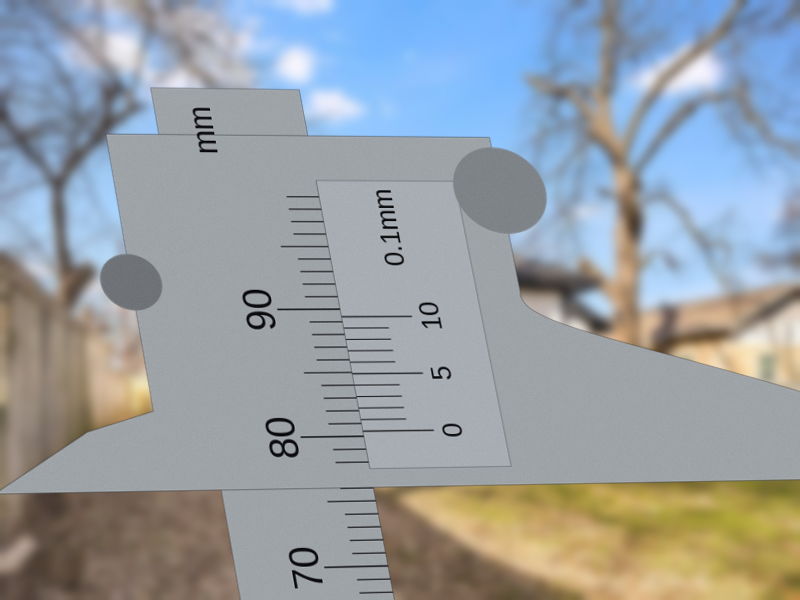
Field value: {"value": 80.4, "unit": "mm"}
